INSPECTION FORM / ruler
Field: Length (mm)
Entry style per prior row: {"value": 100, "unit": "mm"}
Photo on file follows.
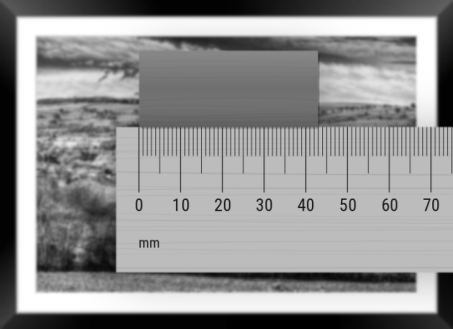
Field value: {"value": 43, "unit": "mm"}
